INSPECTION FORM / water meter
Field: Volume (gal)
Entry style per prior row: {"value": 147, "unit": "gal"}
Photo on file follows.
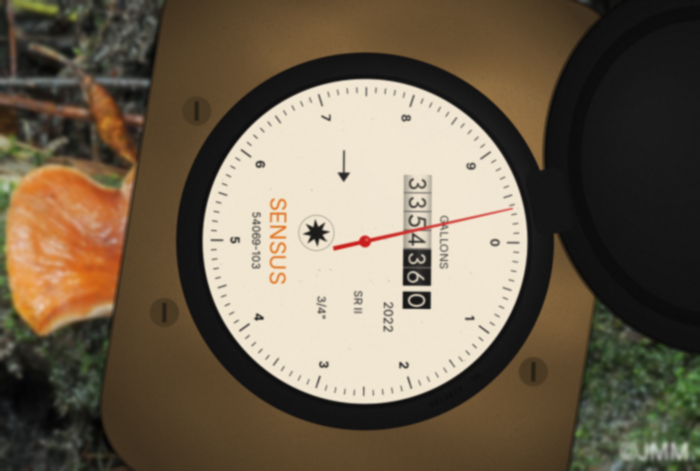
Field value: {"value": 3354359.6, "unit": "gal"}
